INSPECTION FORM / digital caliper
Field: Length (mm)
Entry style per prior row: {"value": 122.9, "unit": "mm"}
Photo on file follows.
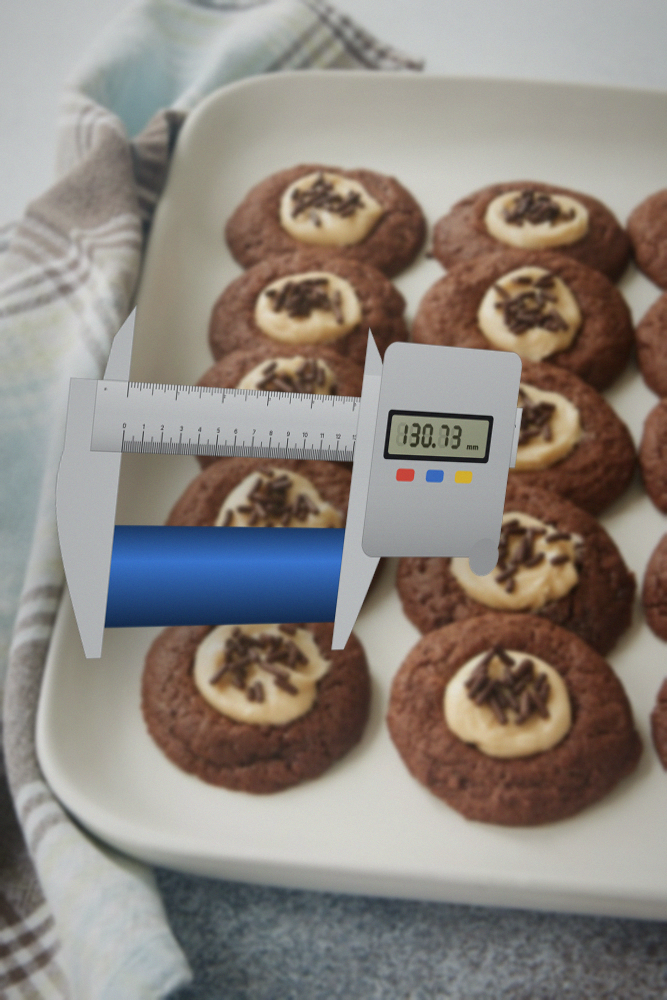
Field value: {"value": 130.73, "unit": "mm"}
